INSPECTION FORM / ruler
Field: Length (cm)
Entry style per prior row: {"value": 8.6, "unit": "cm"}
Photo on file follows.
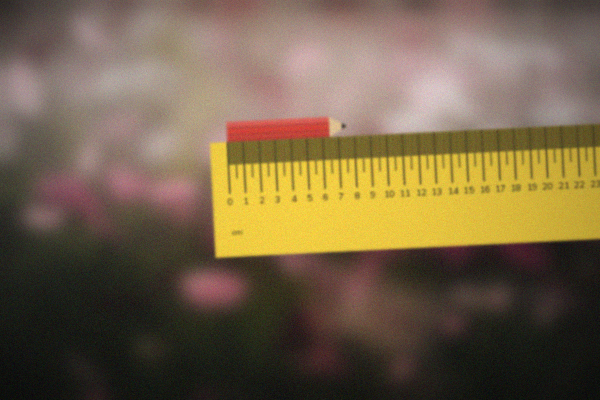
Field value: {"value": 7.5, "unit": "cm"}
